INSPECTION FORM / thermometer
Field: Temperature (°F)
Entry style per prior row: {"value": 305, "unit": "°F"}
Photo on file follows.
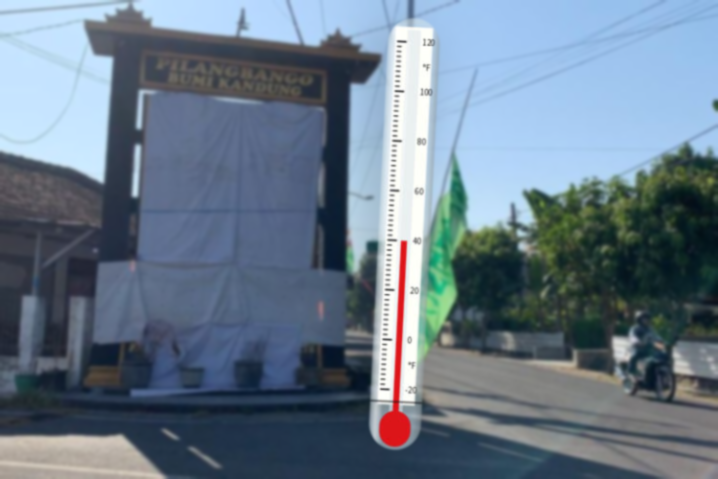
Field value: {"value": 40, "unit": "°F"}
